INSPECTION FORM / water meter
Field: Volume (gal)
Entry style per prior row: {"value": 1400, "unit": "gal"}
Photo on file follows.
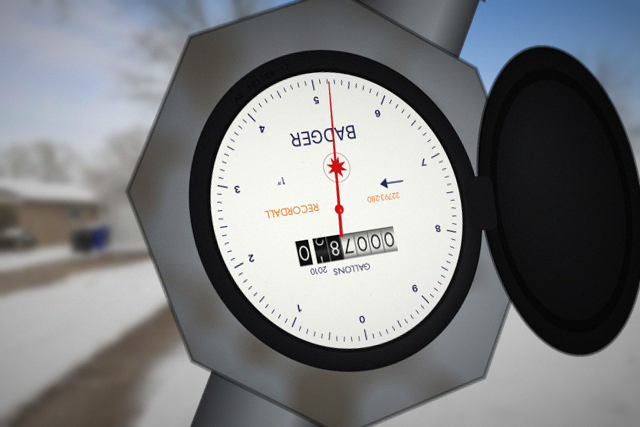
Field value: {"value": 7815.2, "unit": "gal"}
